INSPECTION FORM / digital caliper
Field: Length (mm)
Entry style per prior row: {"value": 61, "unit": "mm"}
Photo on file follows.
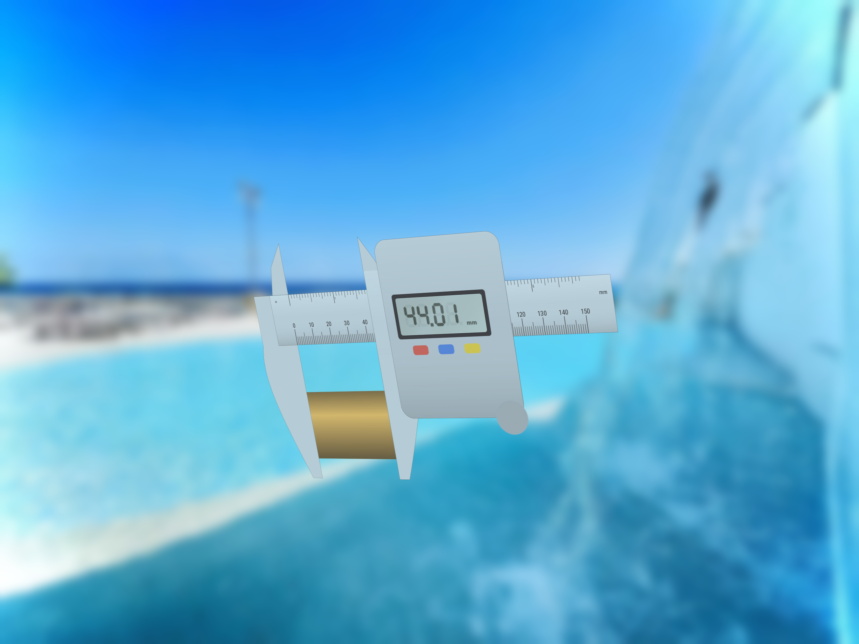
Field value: {"value": 44.01, "unit": "mm"}
